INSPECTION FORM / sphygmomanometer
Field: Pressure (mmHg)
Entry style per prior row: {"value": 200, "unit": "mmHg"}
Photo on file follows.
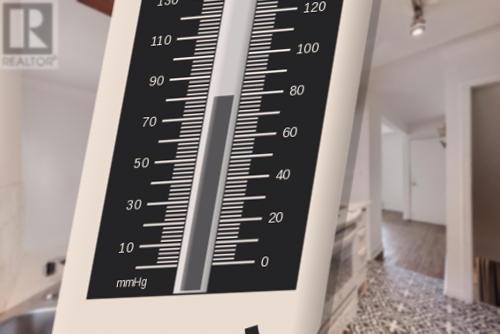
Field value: {"value": 80, "unit": "mmHg"}
